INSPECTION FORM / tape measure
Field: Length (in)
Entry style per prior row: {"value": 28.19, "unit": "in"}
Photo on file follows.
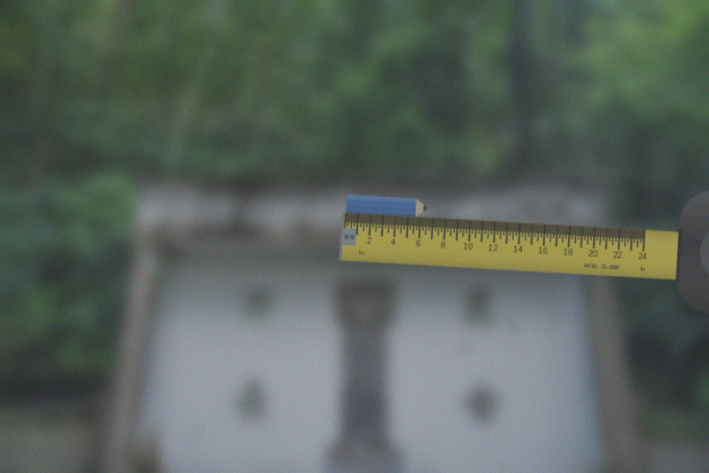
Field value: {"value": 6.5, "unit": "in"}
